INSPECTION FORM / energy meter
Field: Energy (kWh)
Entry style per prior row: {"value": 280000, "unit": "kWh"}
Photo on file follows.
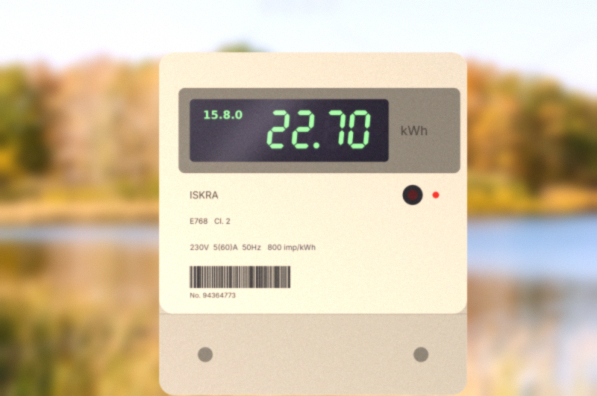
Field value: {"value": 22.70, "unit": "kWh"}
